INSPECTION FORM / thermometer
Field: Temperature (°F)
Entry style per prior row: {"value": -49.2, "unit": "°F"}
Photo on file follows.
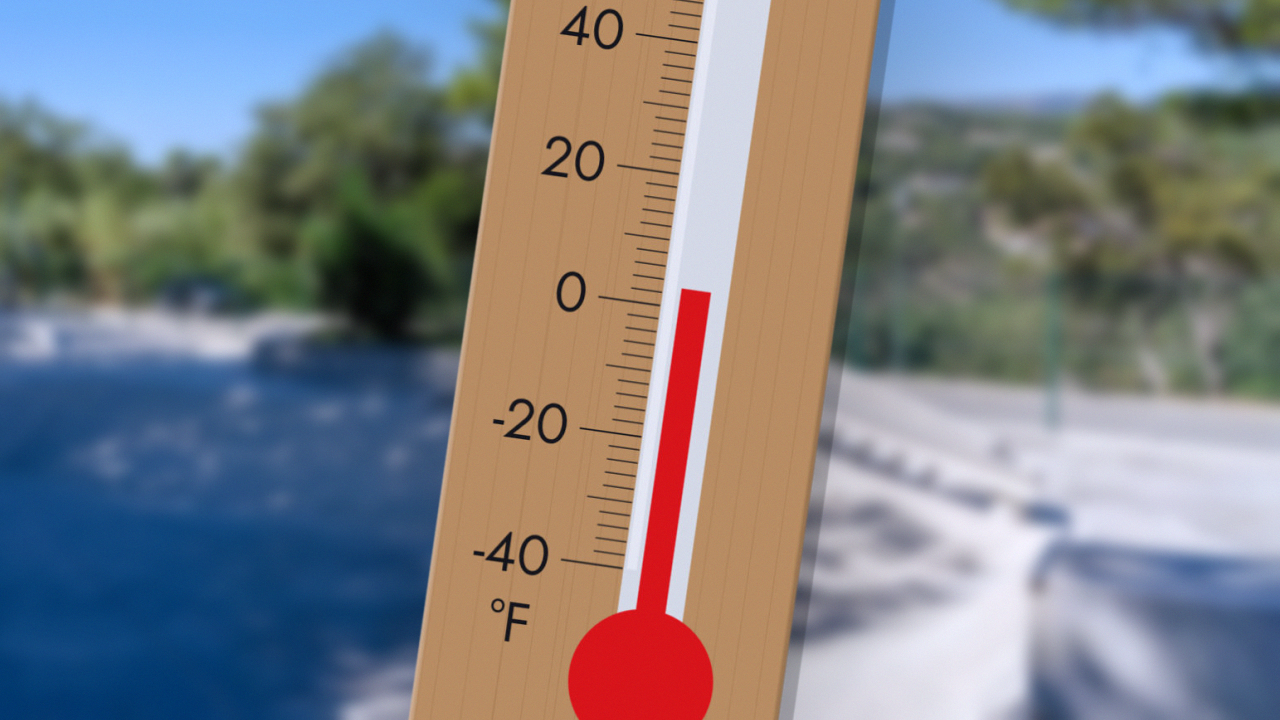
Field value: {"value": 3, "unit": "°F"}
